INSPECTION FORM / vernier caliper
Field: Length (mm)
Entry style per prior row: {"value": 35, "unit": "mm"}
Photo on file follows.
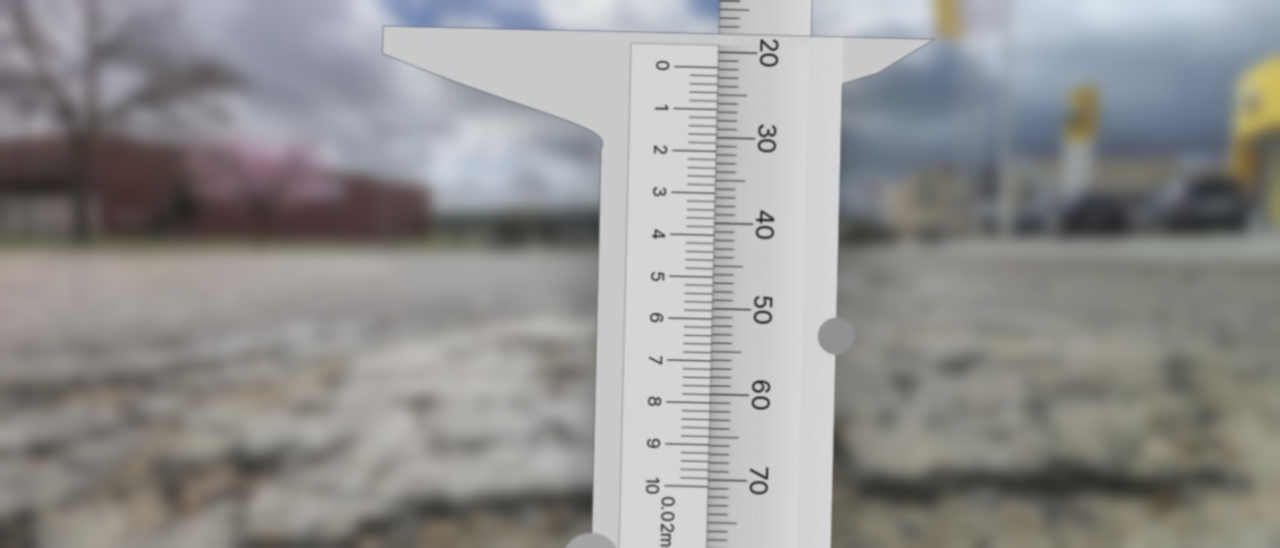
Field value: {"value": 21.8, "unit": "mm"}
